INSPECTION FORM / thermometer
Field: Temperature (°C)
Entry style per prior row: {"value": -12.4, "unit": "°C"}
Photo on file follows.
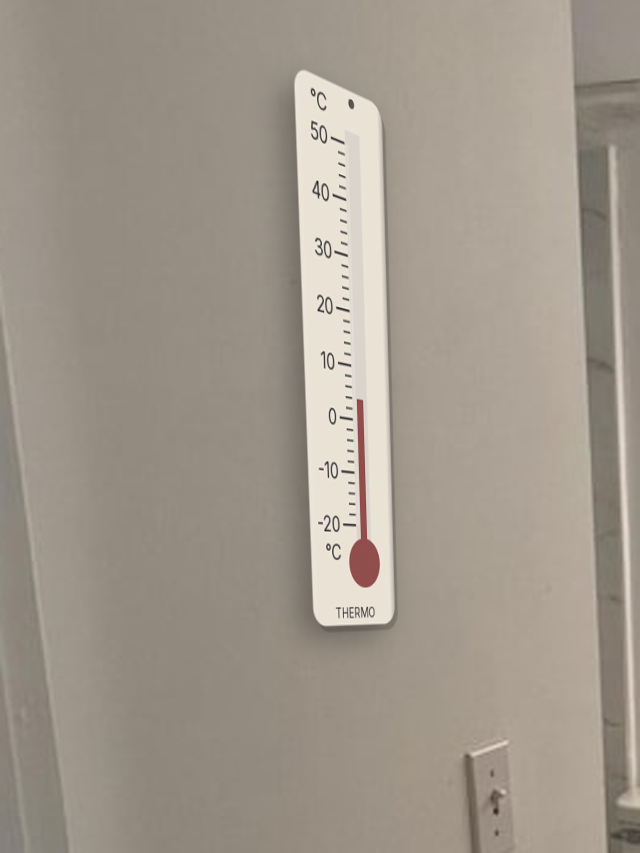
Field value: {"value": 4, "unit": "°C"}
